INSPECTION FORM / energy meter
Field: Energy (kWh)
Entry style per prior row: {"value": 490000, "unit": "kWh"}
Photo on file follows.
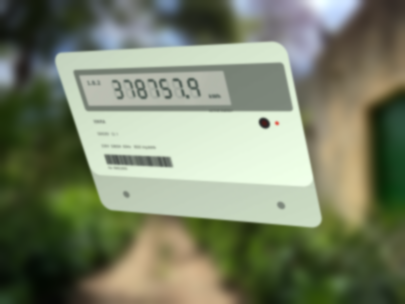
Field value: {"value": 378757.9, "unit": "kWh"}
